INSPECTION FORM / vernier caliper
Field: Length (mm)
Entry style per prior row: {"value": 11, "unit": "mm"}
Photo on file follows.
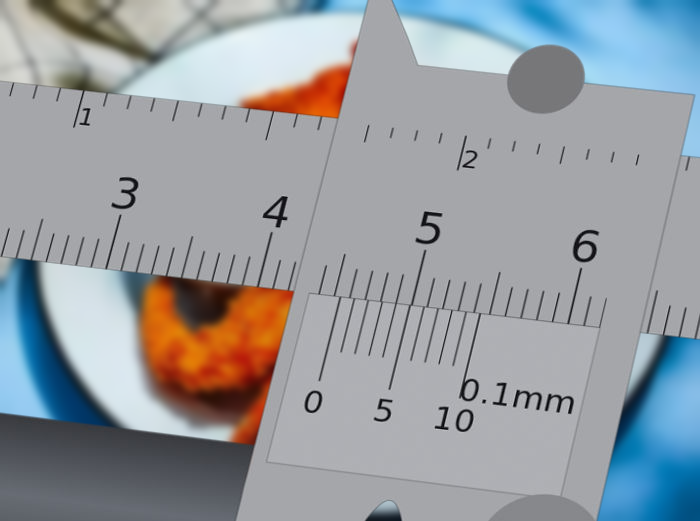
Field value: {"value": 45.4, "unit": "mm"}
